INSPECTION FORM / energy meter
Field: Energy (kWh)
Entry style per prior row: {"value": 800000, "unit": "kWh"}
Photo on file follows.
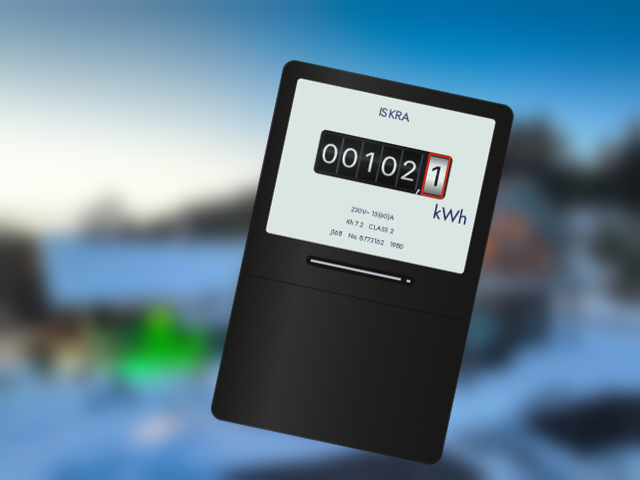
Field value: {"value": 102.1, "unit": "kWh"}
